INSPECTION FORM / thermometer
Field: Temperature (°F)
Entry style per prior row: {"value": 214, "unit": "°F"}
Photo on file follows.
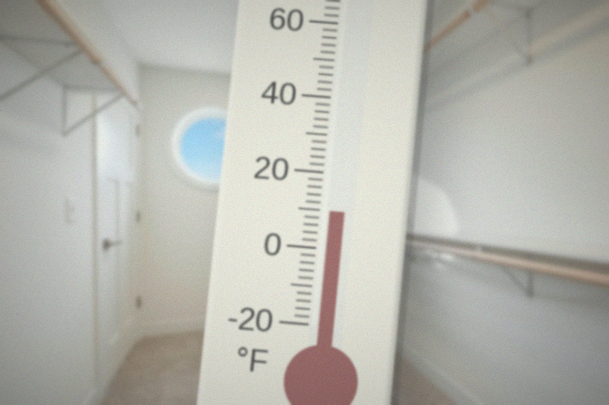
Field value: {"value": 10, "unit": "°F"}
